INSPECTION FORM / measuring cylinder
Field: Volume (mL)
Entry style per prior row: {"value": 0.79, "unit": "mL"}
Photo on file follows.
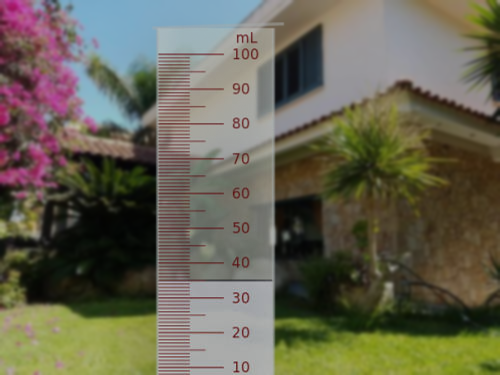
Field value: {"value": 35, "unit": "mL"}
